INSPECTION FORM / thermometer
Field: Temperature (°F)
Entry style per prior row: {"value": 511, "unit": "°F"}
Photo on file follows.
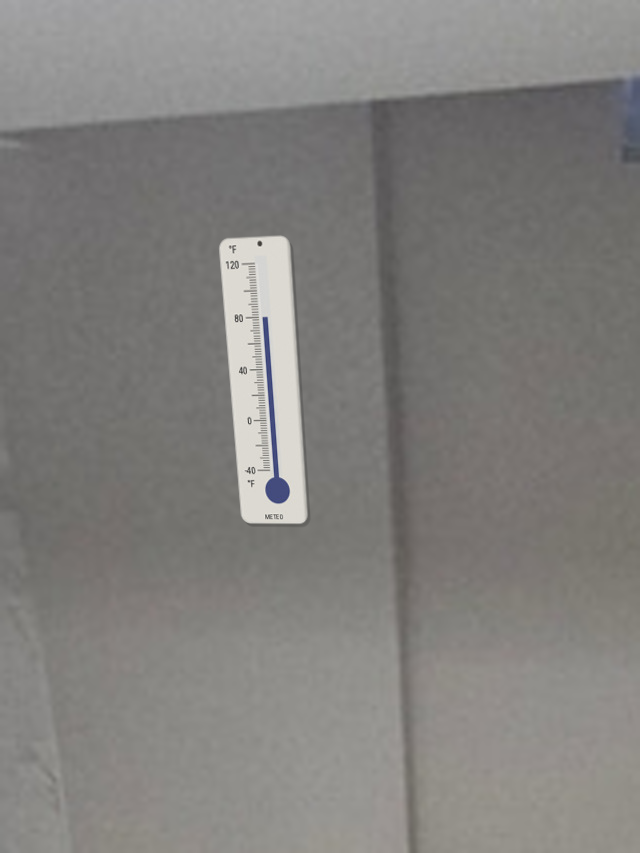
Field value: {"value": 80, "unit": "°F"}
